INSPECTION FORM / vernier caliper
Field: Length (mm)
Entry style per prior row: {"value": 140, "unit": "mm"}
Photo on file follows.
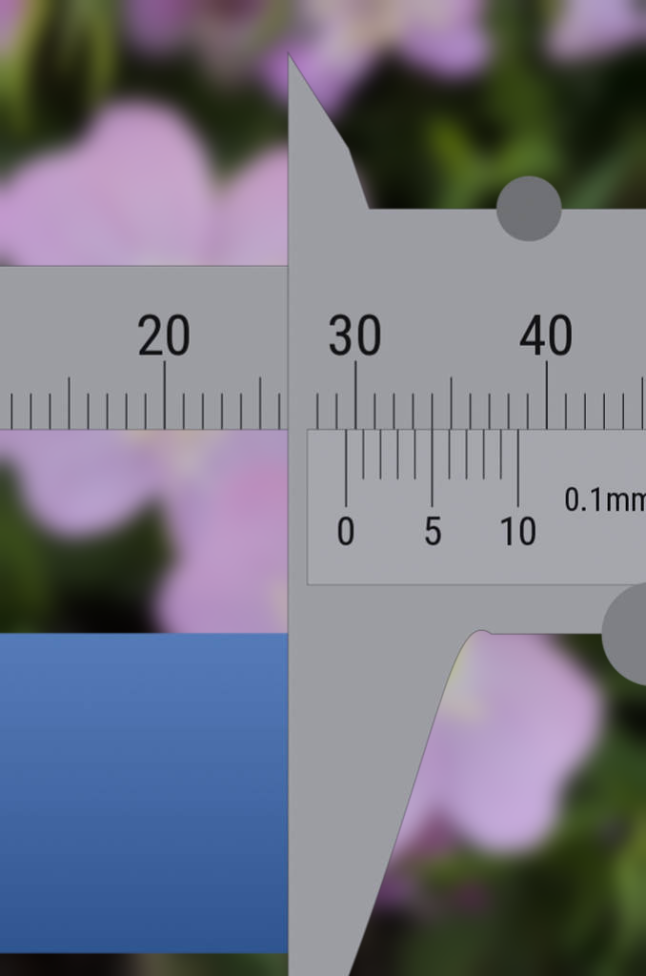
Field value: {"value": 29.5, "unit": "mm"}
